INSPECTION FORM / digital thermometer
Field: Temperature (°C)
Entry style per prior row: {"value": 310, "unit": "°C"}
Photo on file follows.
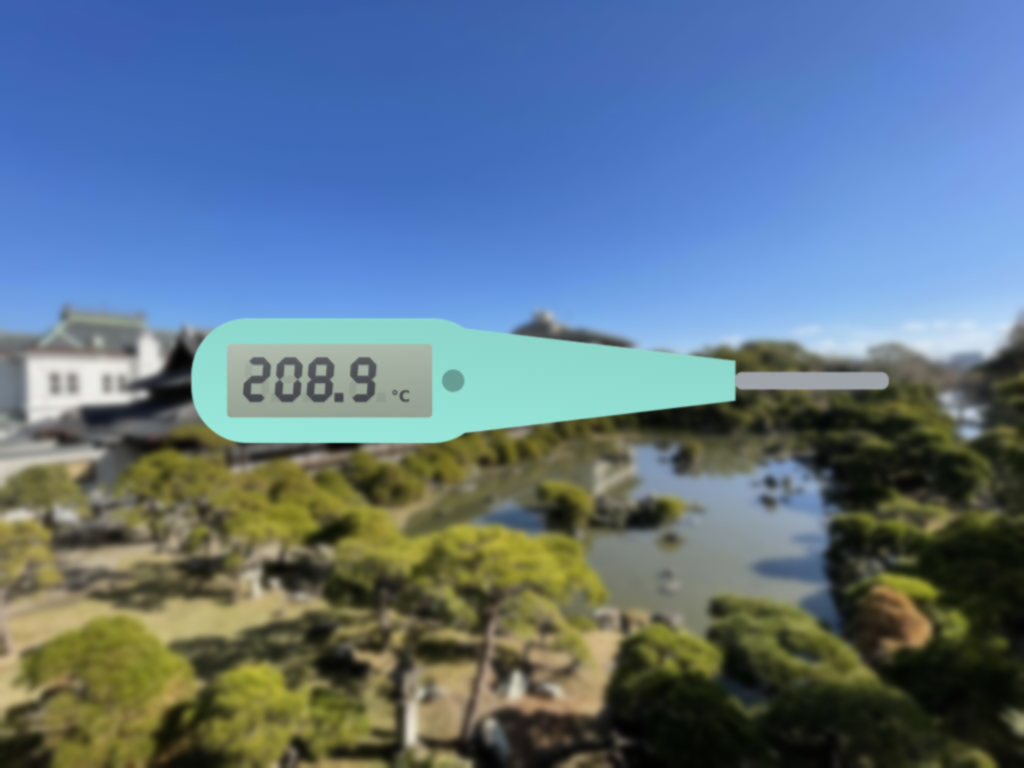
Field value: {"value": 208.9, "unit": "°C"}
